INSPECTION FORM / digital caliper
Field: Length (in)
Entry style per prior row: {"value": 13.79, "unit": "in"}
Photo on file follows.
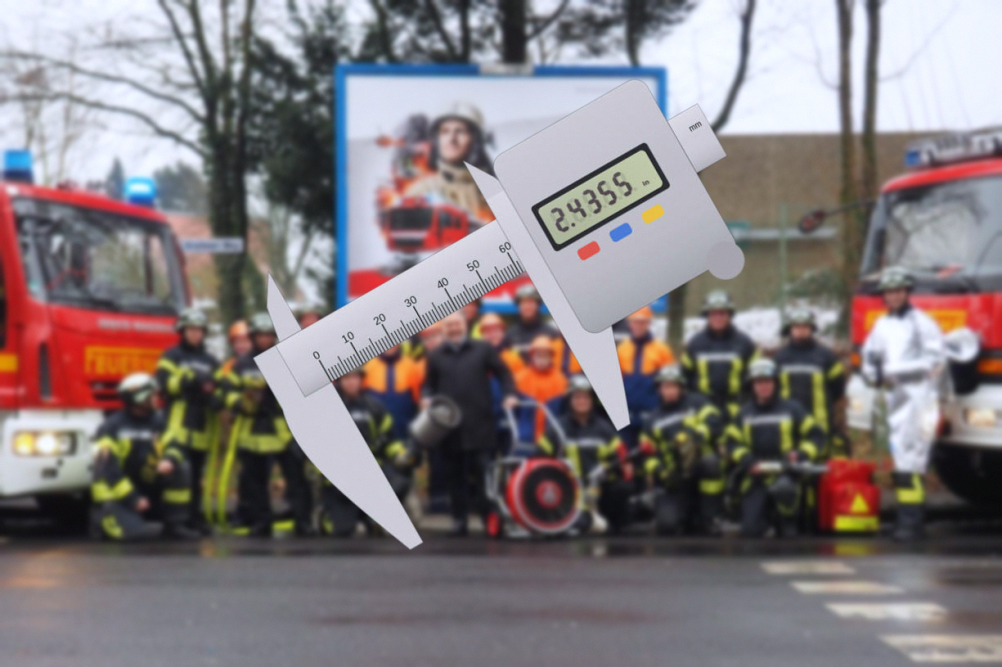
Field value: {"value": 2.4355, "unit": "in"}
